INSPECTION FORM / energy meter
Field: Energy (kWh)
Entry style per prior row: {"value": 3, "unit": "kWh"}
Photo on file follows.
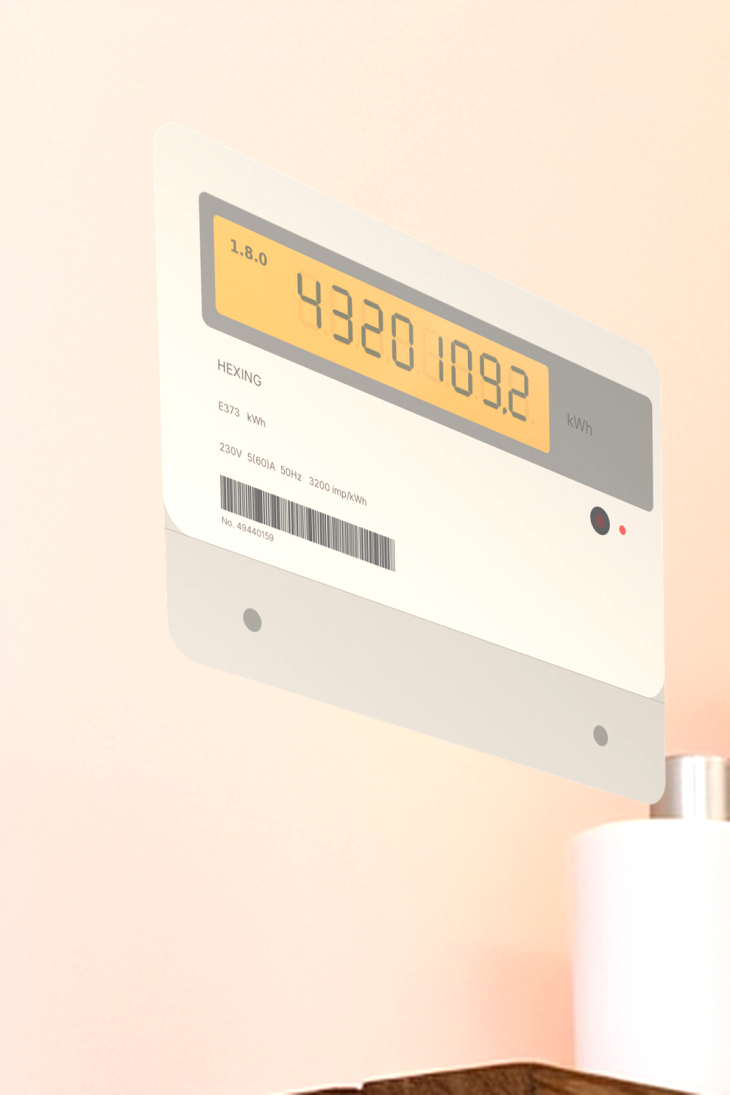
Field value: {"value": 4320109.2, "unit": "kWh"}
